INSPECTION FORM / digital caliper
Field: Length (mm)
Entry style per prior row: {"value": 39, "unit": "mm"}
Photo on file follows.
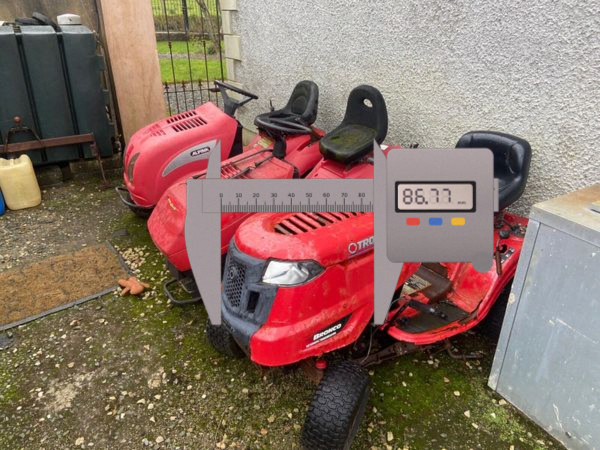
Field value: {"value": 86.77, "unit": "mm"}
